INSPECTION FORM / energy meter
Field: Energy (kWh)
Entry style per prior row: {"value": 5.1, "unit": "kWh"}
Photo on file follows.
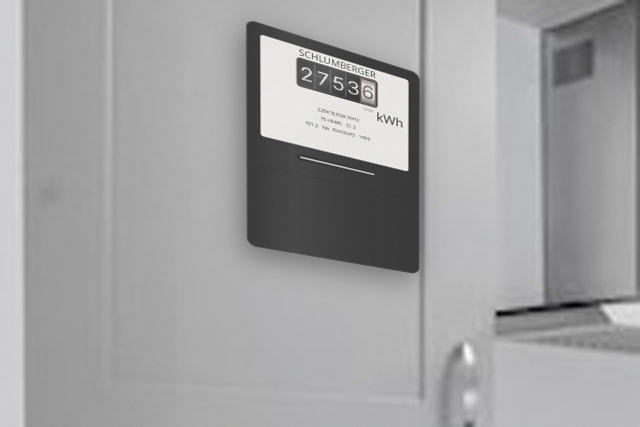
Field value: {"value": 2753.6, "unit": "kWh"}
